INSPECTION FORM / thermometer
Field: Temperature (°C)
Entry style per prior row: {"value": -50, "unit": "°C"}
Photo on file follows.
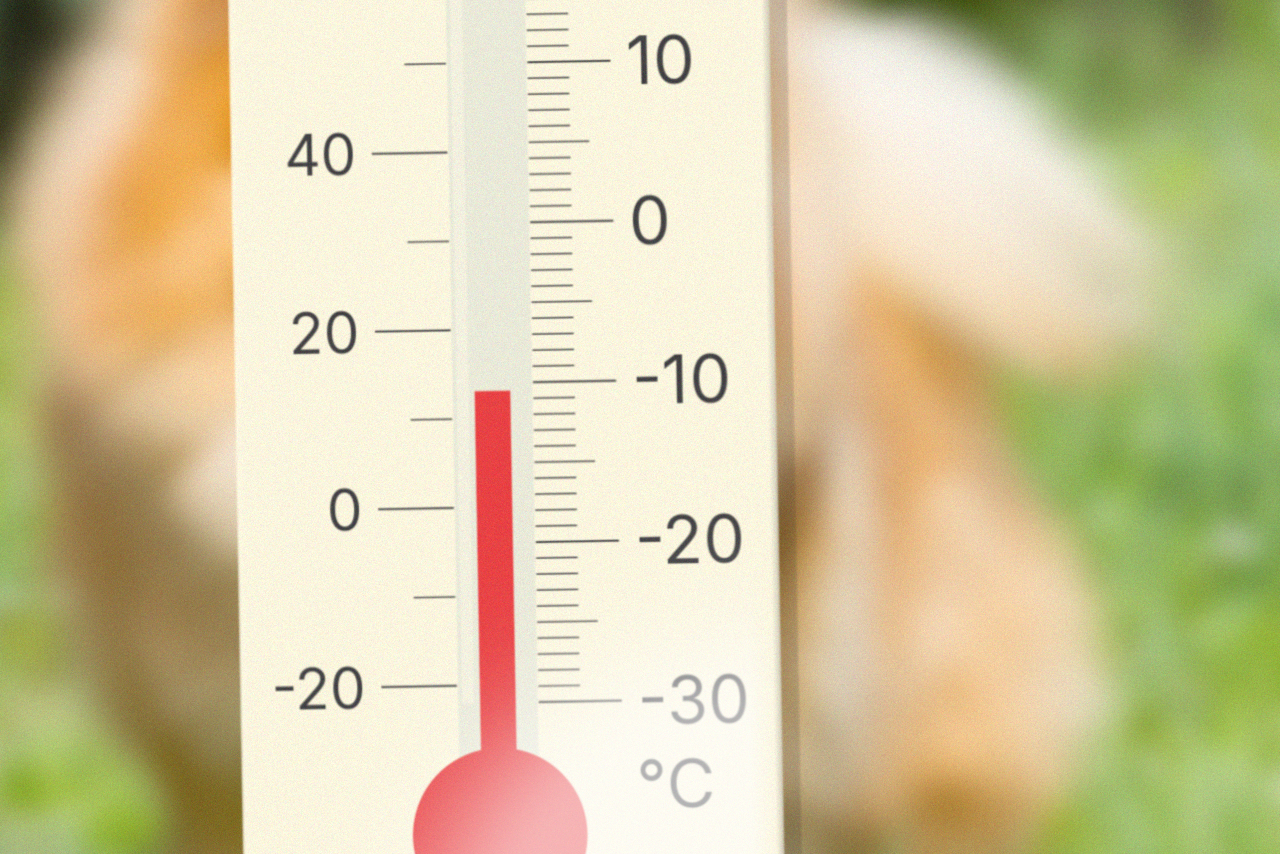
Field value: {"value": -10.5, "unit": "°C"}
